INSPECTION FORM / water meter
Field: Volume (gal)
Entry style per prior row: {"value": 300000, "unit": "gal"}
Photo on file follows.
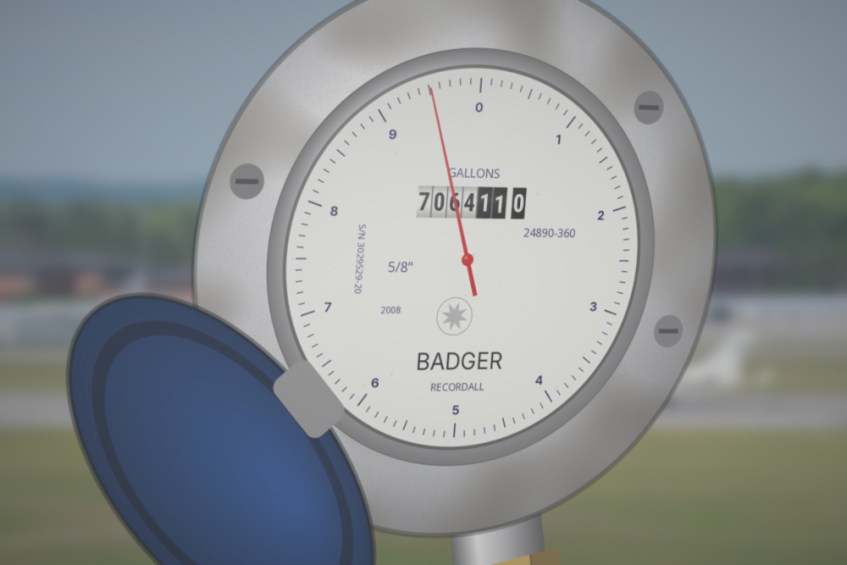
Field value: {"value": 7064109.5, "unit": "gal"}
